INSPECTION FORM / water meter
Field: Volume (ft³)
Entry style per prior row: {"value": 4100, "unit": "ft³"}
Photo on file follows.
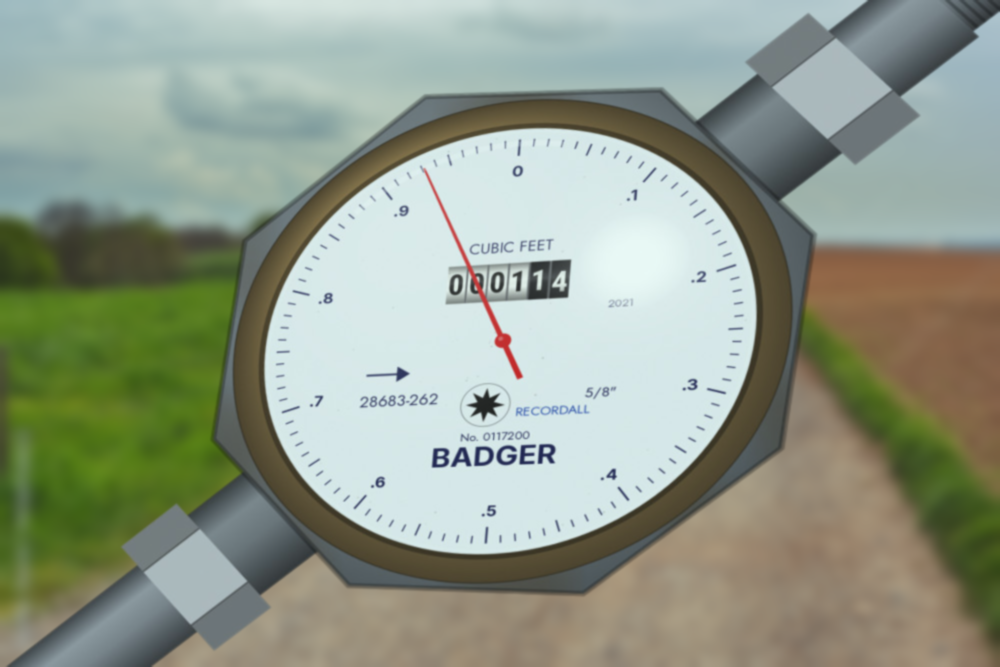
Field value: {"value": 113.93, "unit": "ft³"}
